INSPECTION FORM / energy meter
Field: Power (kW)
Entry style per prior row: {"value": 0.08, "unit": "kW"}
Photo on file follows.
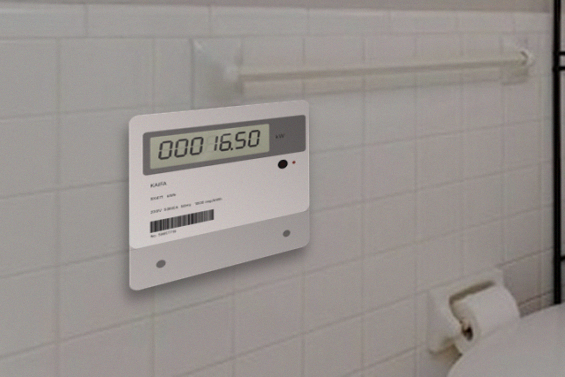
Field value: {"value": 16.50, "unit": "kW"}
